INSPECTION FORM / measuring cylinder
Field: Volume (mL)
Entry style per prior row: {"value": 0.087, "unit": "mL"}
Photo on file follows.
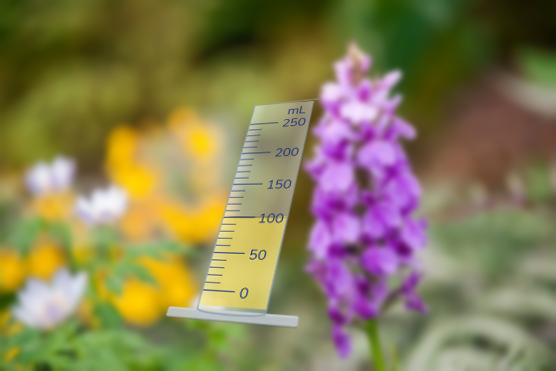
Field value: {"value": 100, "unit": "mL"}
